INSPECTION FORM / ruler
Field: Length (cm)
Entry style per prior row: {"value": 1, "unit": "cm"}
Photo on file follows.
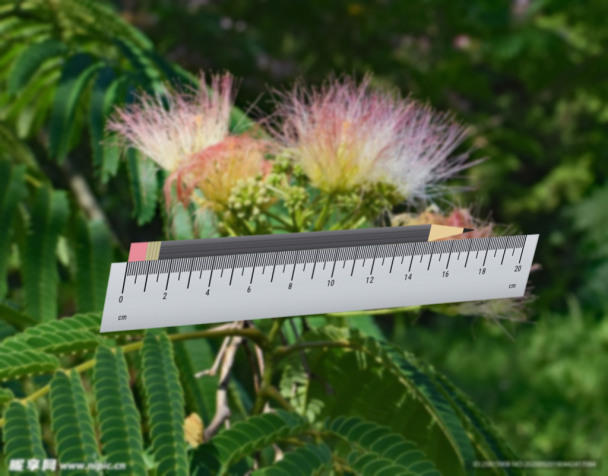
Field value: {"value": 17, "unit": "cm"}
